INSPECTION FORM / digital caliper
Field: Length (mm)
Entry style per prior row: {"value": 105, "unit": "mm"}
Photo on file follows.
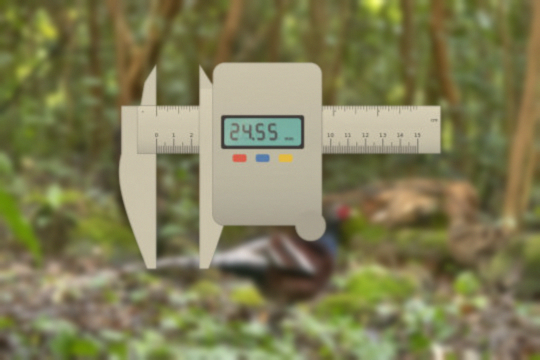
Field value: {"value": 24.55, "unit": "mm"}
